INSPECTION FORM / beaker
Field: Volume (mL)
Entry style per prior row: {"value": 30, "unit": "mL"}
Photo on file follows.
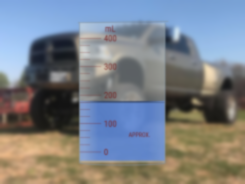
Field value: {"value": 175, "unit": "mL"}
